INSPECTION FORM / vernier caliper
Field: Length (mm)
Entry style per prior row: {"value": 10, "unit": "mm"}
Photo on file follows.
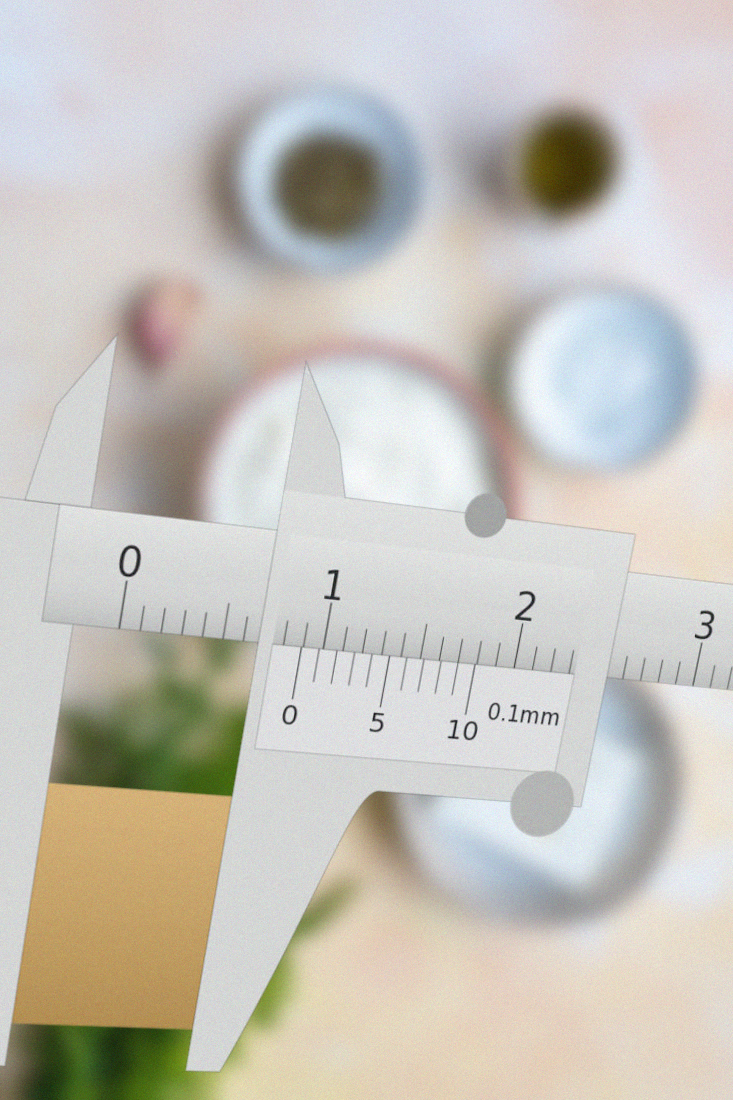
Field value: {"value": 8.9, "unit": "mm"}
